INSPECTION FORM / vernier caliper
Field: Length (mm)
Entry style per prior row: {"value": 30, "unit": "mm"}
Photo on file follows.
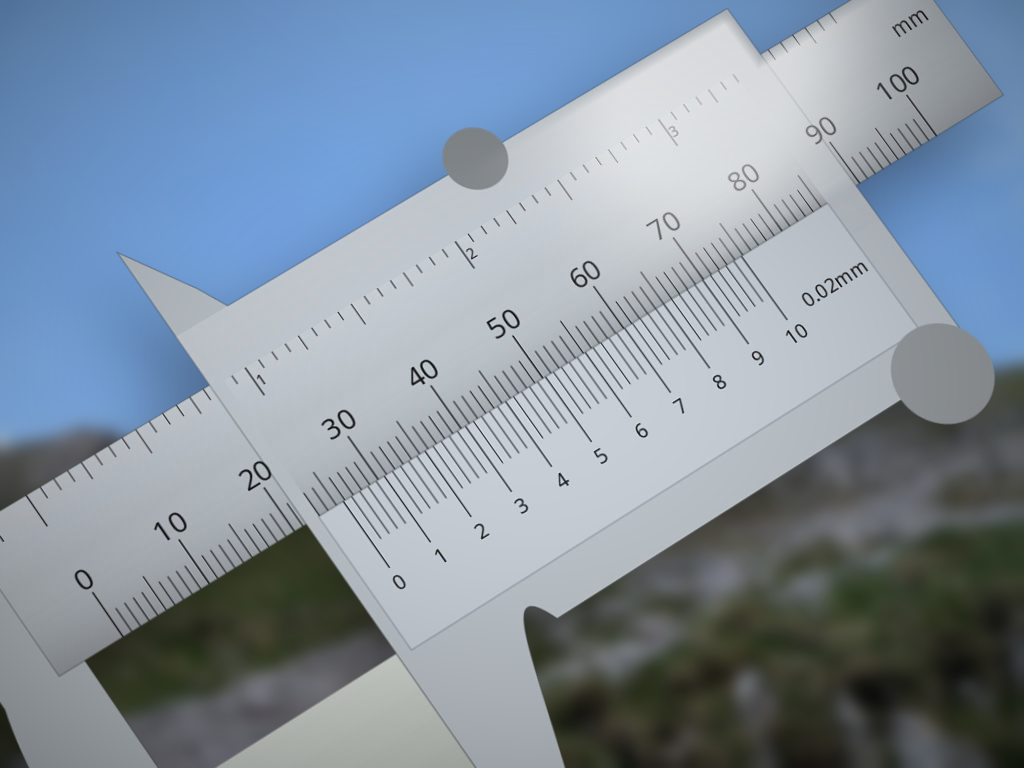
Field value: {"value": 25.8, "unit": "mm"}
